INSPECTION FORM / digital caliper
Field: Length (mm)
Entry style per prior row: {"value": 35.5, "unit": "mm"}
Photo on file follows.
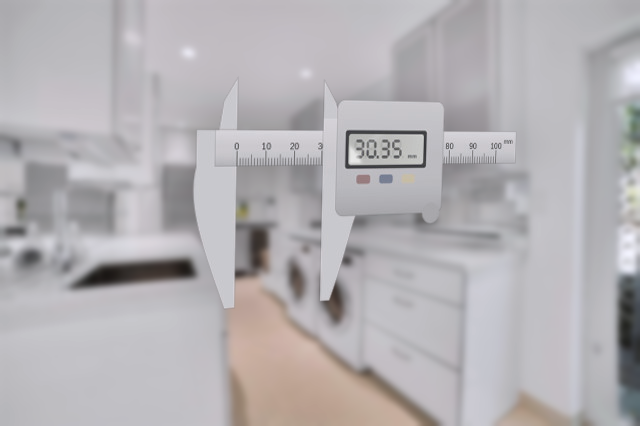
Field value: {"value": 30.35, "unit": "mm"}
